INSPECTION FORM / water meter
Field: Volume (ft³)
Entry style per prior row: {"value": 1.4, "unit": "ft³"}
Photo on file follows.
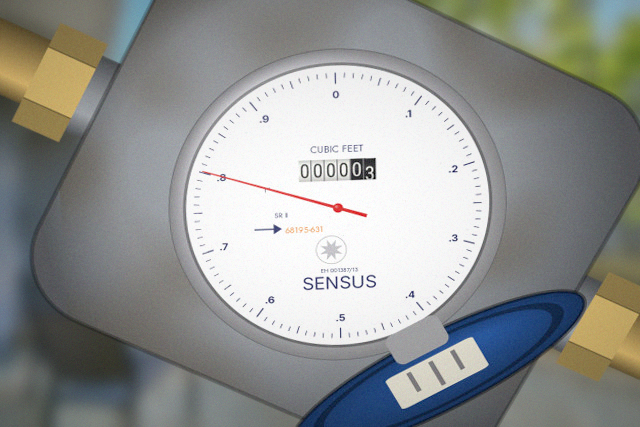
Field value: {"value": 2.80, "unit": "ft³"}
